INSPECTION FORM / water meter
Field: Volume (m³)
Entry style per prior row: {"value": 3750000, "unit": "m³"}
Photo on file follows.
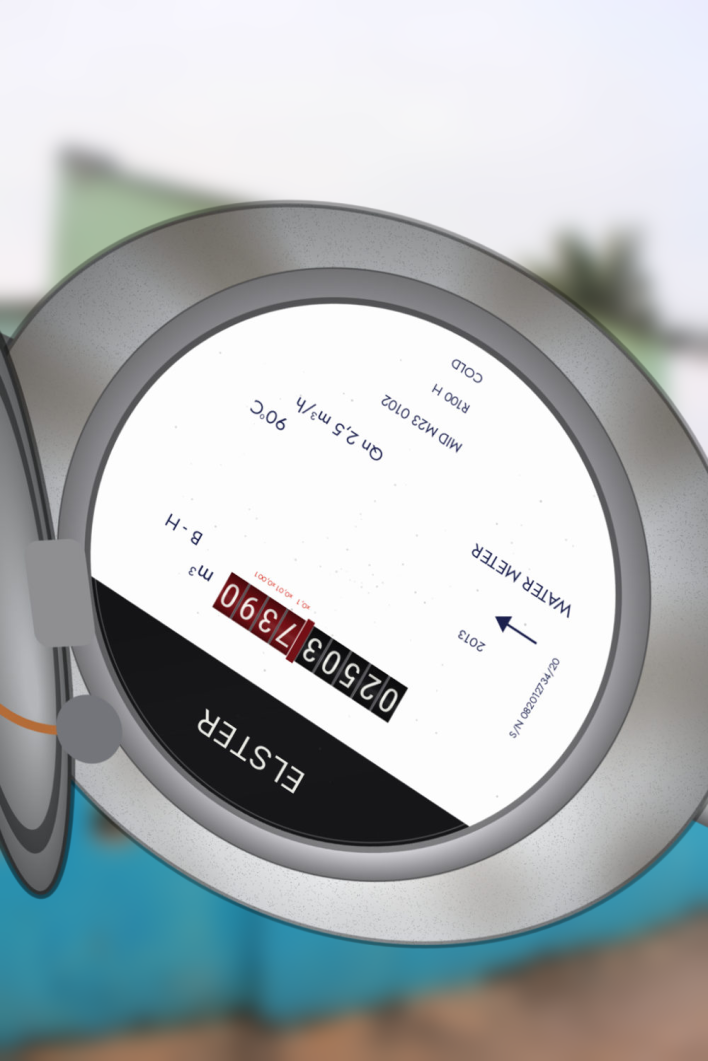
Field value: {"value": 2503.7390, "unit": "m³"}
